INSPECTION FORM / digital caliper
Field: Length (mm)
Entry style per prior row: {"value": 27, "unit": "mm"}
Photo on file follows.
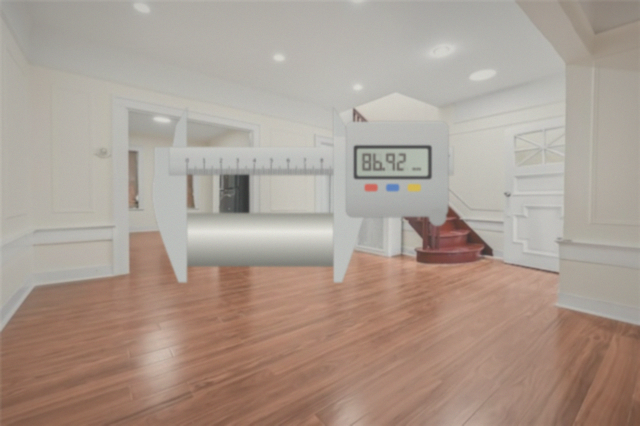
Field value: {"value": 86.92, "unit": "mm"}
